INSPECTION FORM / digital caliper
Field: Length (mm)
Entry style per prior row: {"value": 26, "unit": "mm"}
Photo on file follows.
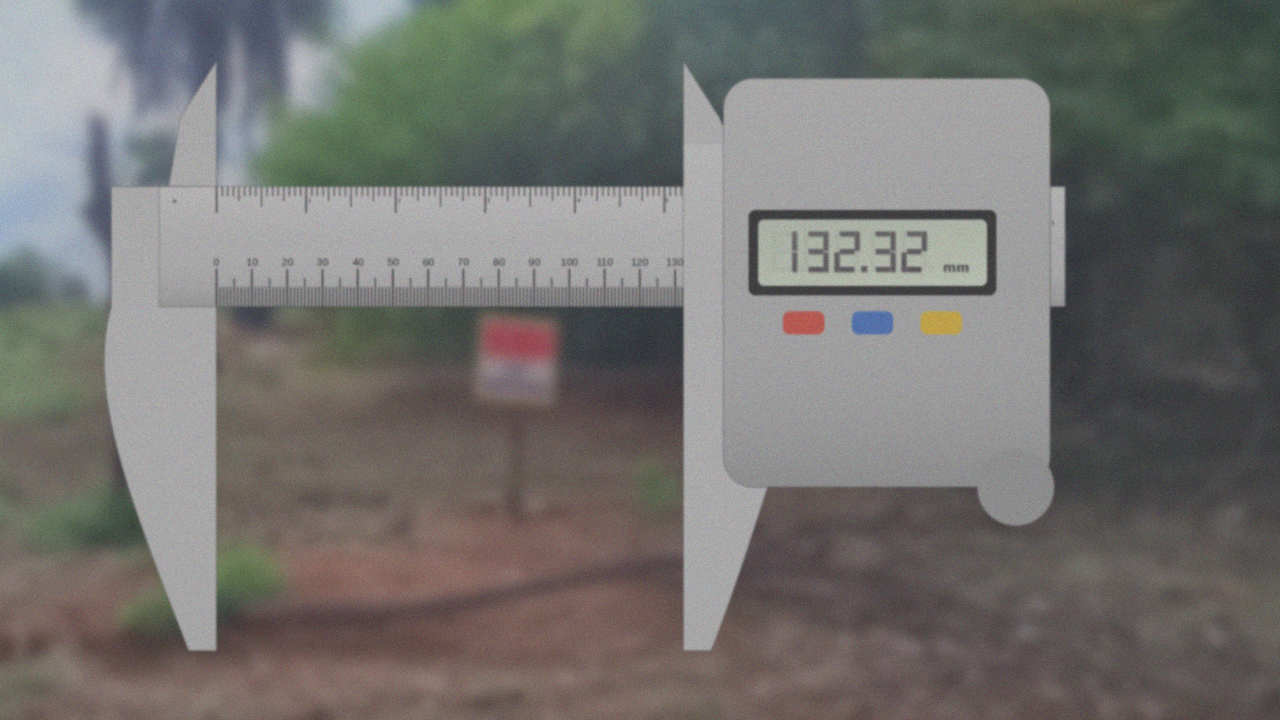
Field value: {"value": 132.32, "unit": "mm"}
